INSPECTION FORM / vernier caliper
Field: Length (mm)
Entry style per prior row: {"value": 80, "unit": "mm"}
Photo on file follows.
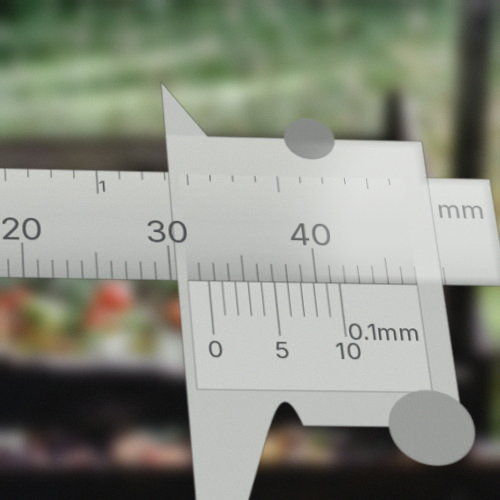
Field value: {"value": 32.6, "unit": "mm"}
